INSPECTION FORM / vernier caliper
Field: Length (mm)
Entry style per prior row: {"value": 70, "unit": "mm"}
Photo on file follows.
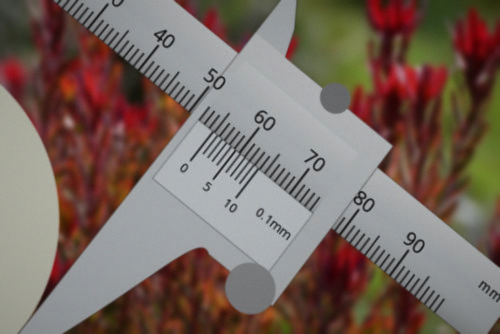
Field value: {"value": 54.8, "unit": "mm"}
